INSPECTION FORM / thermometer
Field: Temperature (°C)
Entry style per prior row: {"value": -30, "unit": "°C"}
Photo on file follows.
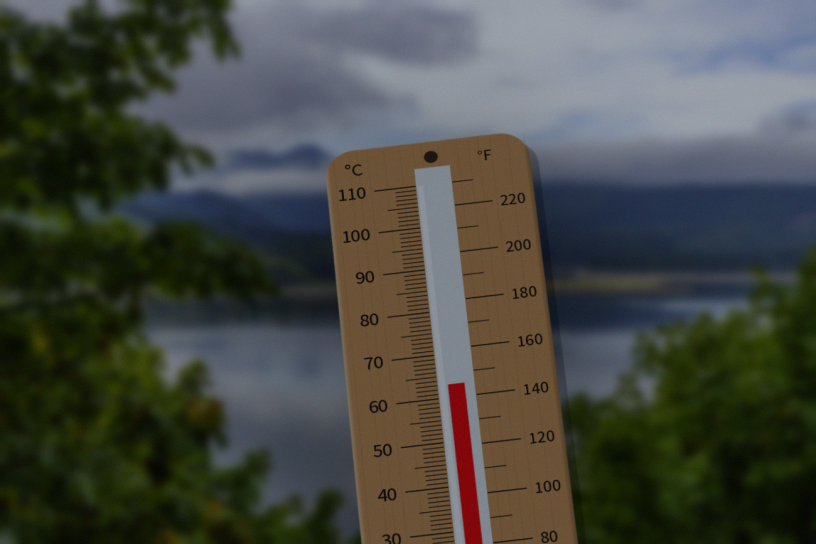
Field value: {"value": 63, "unit": "°C"}
